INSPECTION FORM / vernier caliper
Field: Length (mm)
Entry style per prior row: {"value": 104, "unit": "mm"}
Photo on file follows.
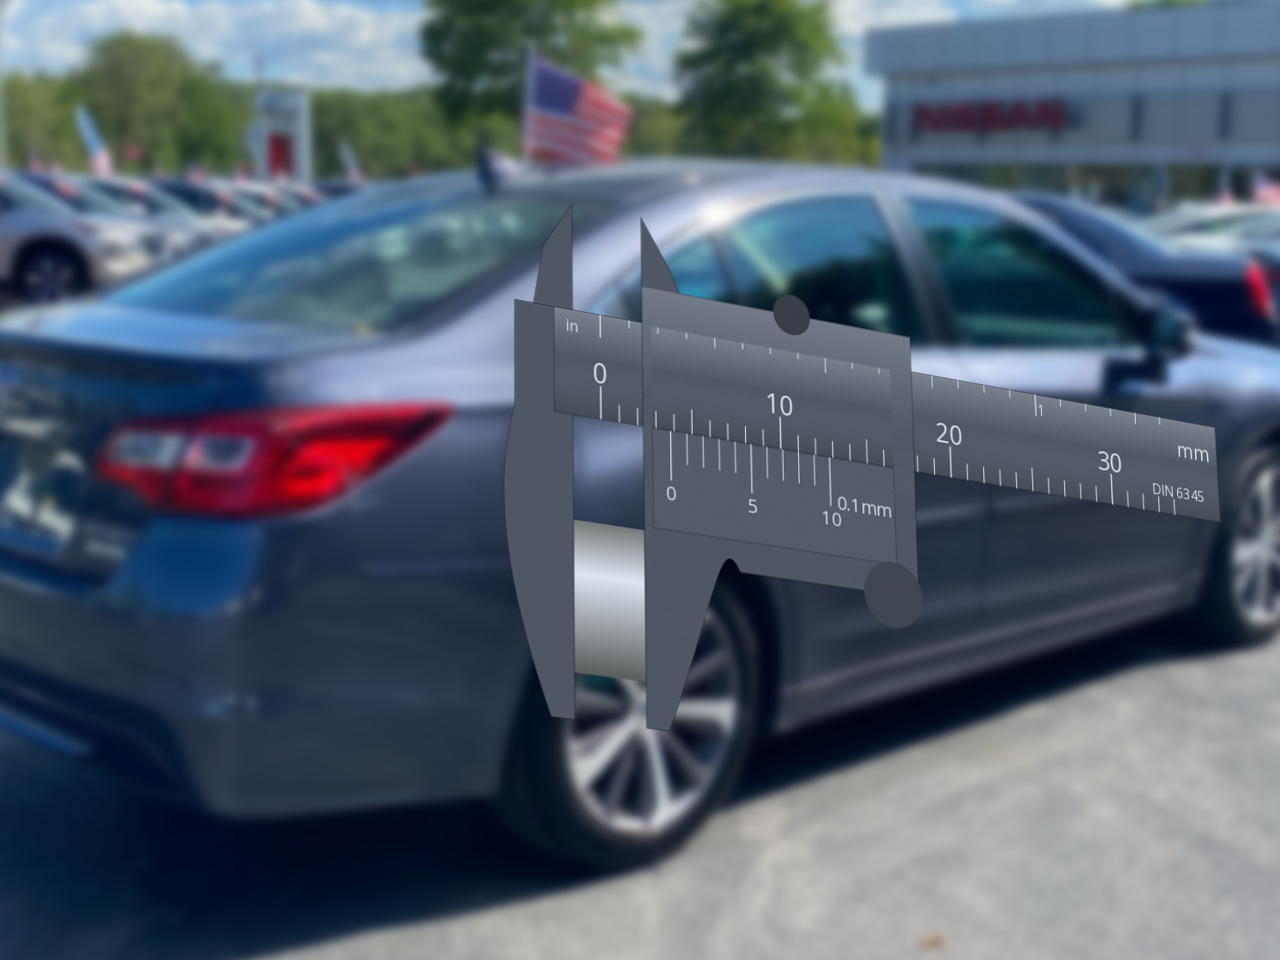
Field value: {"value": 3.8, "unit": "mm"}
